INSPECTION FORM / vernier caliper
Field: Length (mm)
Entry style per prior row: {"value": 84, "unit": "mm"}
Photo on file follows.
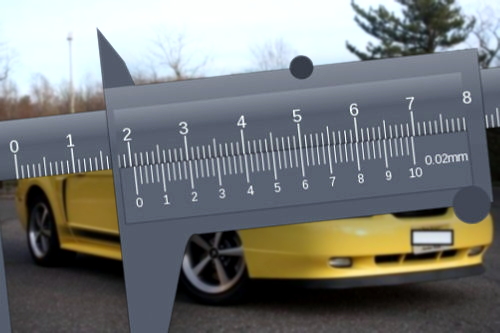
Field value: {"value": 20.6, "unit": "mm"}
